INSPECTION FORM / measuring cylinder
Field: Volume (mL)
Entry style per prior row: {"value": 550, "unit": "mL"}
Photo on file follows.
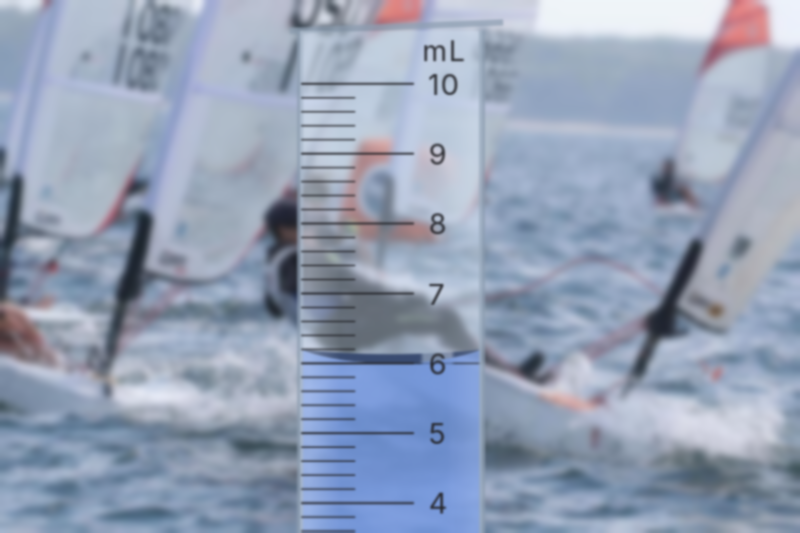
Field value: {"value": 6, "unit": "mL"}
